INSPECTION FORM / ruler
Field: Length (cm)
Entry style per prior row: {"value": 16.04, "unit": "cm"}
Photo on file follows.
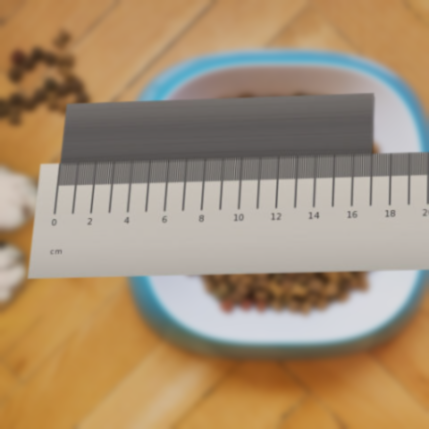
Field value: {"value": 17, "unit": "cm"}
